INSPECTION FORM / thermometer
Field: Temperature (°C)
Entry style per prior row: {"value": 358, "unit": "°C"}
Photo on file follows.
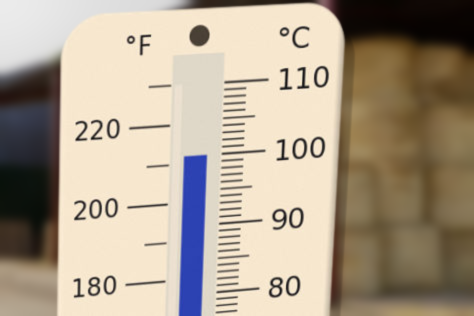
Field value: {"value": 100, "unit": "°C"}
